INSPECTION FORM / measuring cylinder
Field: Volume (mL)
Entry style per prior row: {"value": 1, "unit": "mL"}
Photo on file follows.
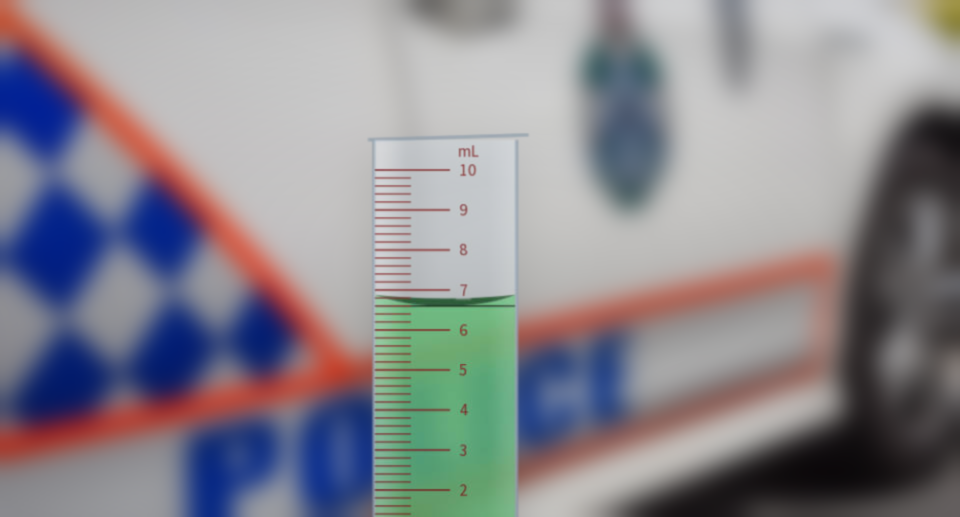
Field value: {"value": 6.6, "unit": "mL"}
